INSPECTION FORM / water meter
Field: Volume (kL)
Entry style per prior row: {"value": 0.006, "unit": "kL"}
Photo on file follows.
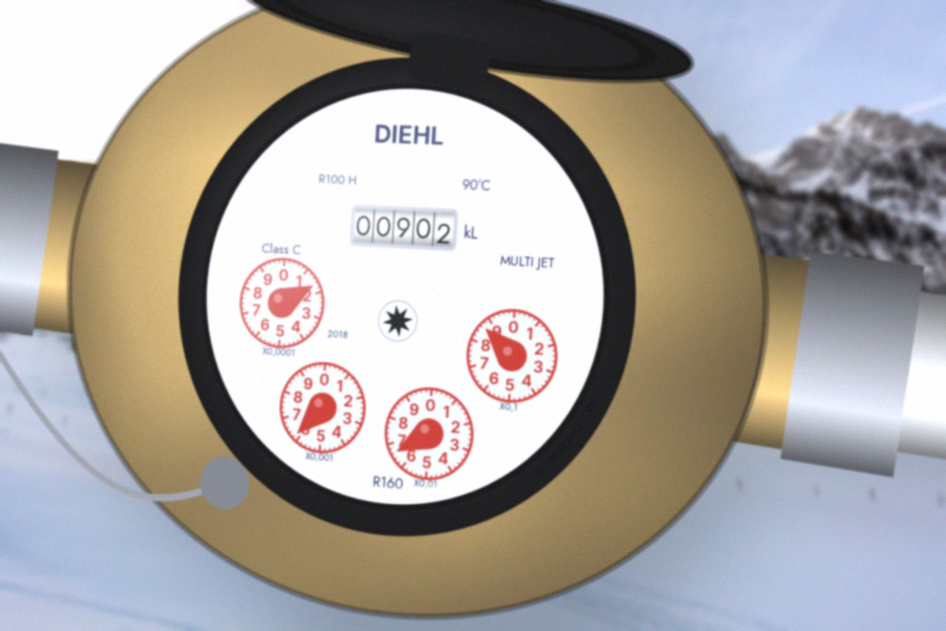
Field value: {"value": 901.8661, "unit": "kL"}
